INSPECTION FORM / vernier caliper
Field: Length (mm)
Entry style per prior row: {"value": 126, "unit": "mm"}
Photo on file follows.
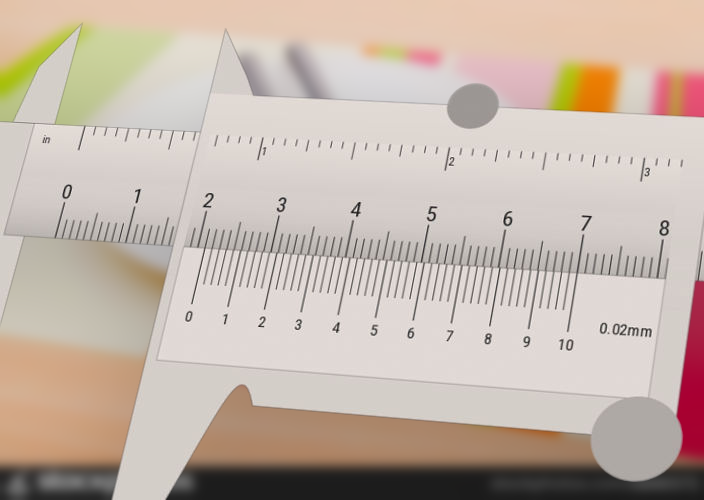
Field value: {"value": 21.0, "unit": "mm"}
